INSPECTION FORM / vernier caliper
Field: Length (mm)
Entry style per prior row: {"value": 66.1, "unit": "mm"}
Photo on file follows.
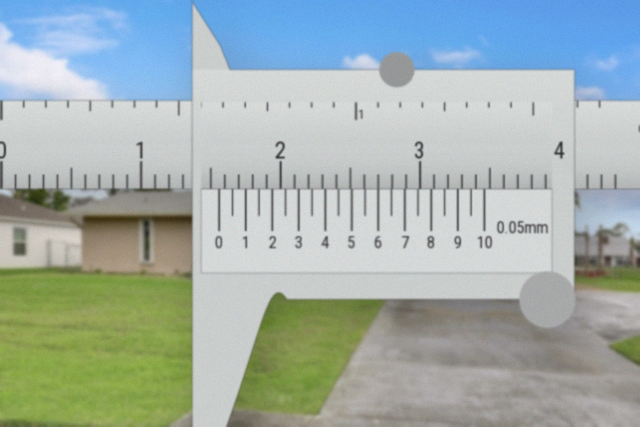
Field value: {"value": 15.6, "unit": "mm"}
